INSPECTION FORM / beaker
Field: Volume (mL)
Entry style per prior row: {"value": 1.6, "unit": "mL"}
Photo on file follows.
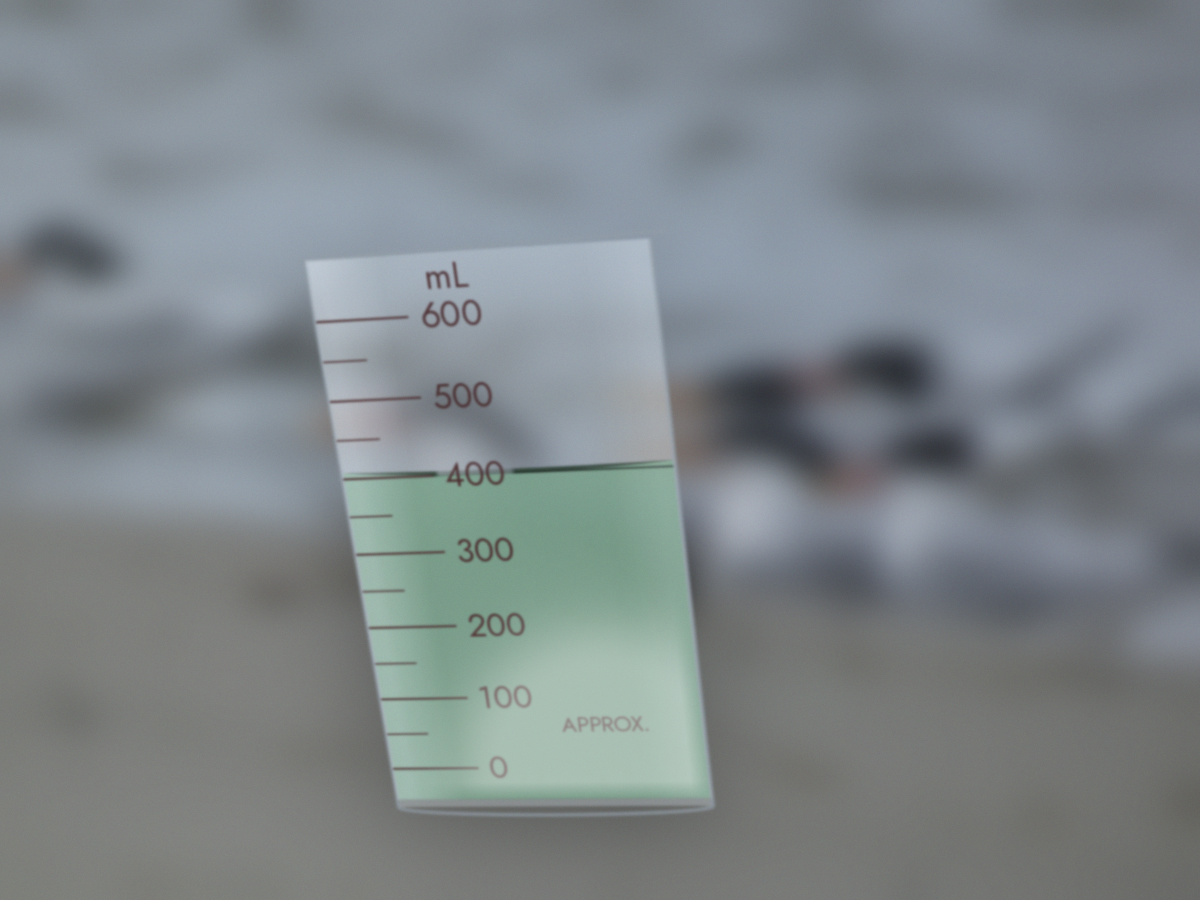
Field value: {"value": 400, "unit": "mL"}
